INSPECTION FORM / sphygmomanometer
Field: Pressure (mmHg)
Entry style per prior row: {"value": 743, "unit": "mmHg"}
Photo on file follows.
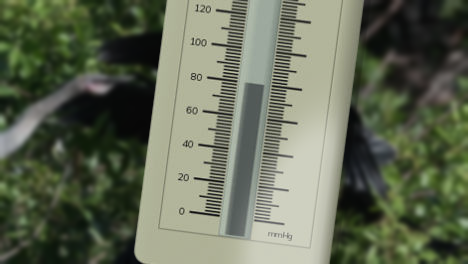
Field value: {"value": 80, "unit": "mmHg"}
